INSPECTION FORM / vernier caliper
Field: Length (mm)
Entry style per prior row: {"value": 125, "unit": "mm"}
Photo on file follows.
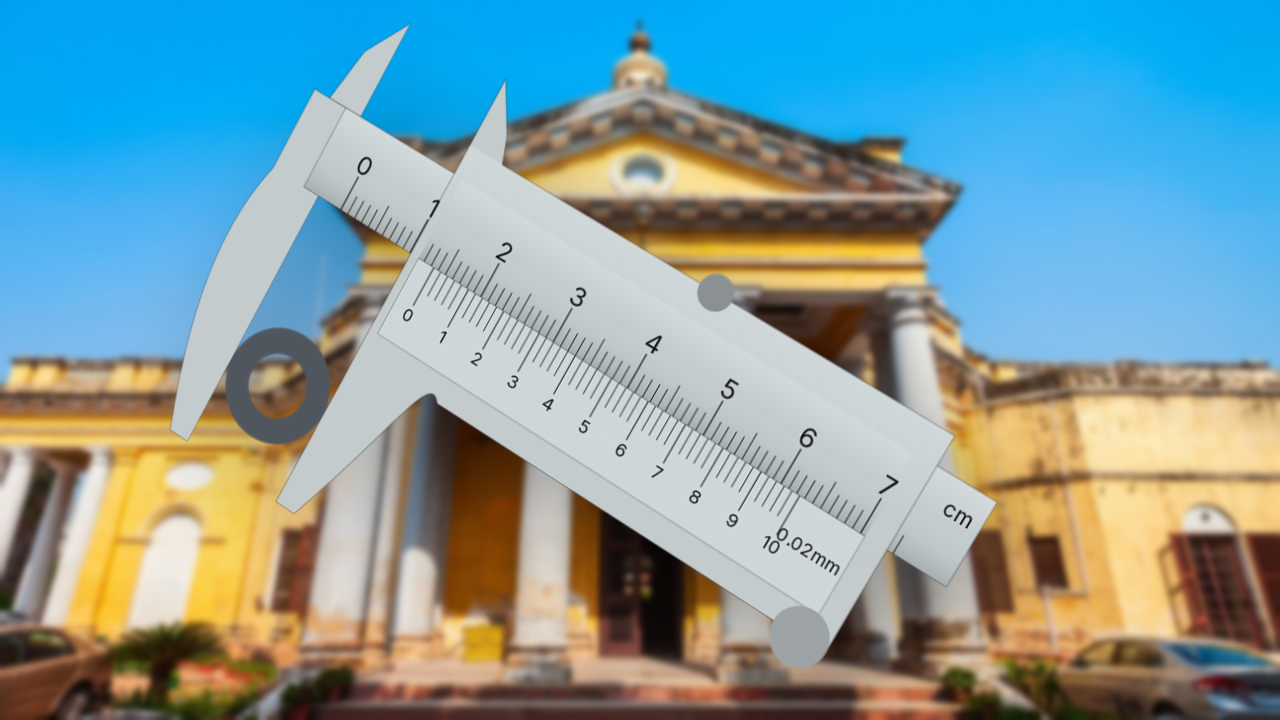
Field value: {"value": 13.4, "unit": "mm"}
